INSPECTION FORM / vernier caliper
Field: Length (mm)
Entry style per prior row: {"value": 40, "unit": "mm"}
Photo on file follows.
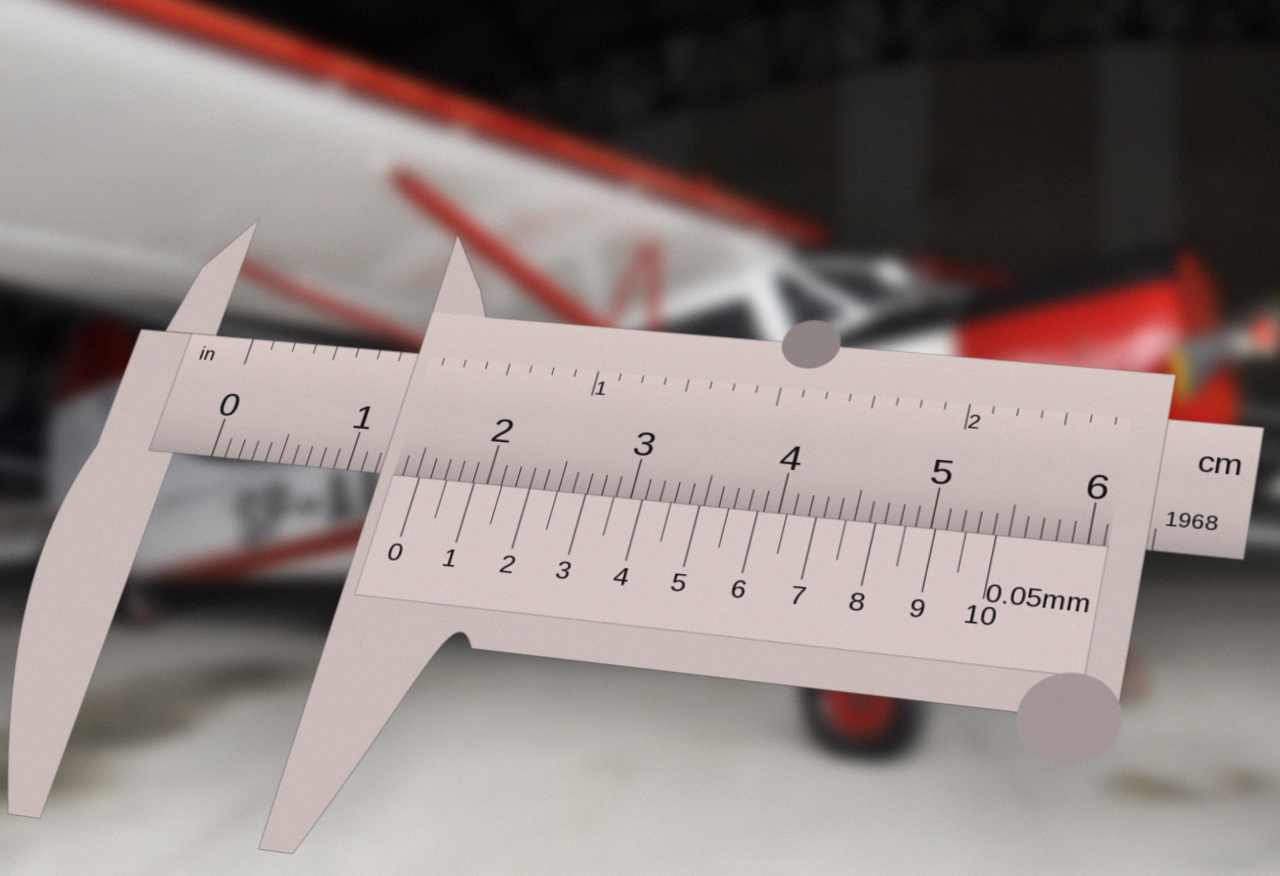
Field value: {"value": 15.2, "unit": "mm"}
